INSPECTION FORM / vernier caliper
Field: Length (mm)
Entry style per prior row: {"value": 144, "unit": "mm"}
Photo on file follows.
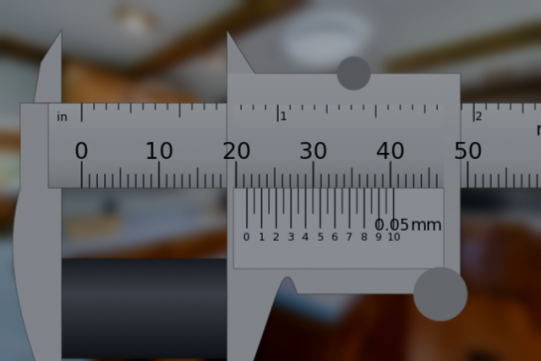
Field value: {"value": 21.4, "unit": "mm"}
